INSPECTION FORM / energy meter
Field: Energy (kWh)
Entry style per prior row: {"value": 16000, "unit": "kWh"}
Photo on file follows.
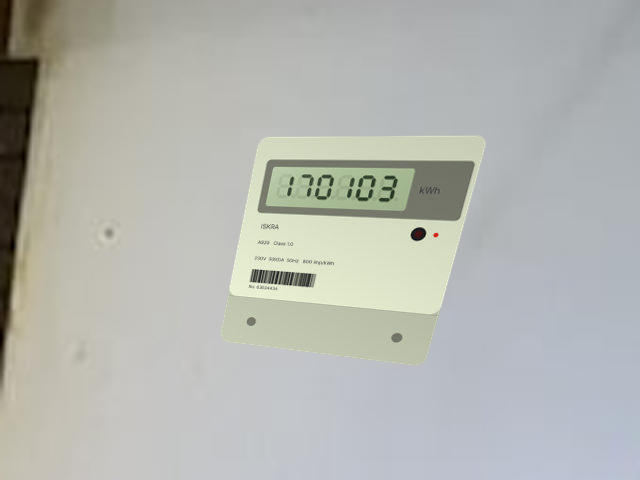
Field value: {"value": 170103, "unit": "kWh"}
